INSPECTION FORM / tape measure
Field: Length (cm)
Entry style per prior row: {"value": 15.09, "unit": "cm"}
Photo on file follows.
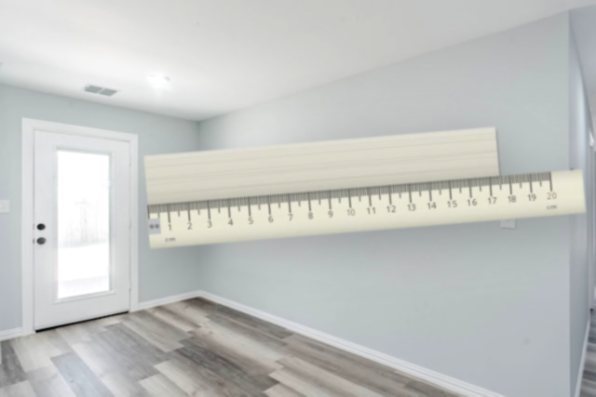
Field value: {"value": 17.5, "unit": "cm"}
